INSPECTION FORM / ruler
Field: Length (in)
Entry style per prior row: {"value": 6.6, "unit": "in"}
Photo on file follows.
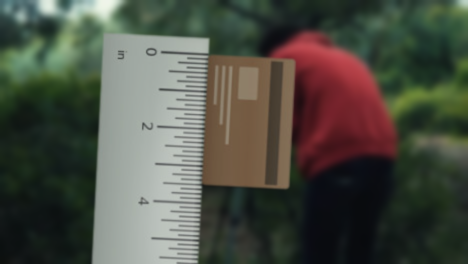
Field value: {"value": 3.5, "unit": "in"}
